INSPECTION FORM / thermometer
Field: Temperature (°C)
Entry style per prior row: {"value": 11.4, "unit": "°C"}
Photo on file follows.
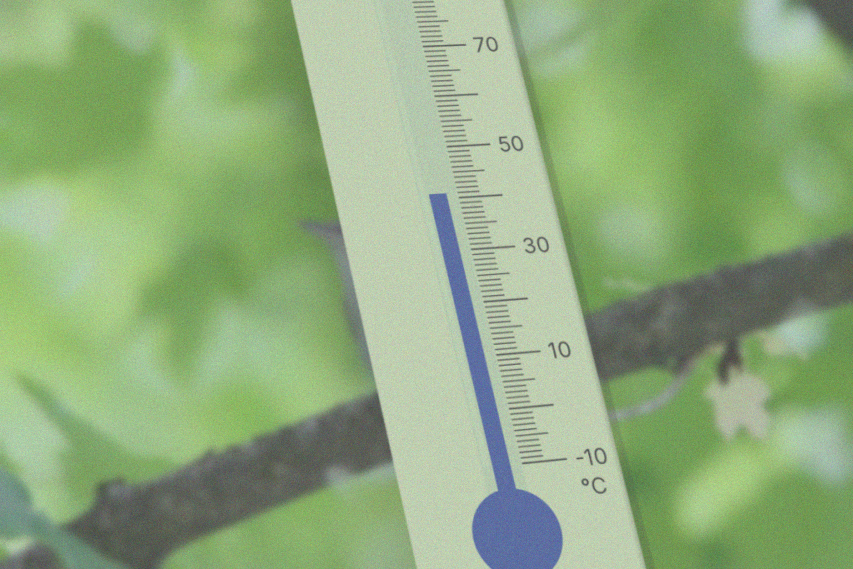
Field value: {"value": 41, "unit": "°C"}
